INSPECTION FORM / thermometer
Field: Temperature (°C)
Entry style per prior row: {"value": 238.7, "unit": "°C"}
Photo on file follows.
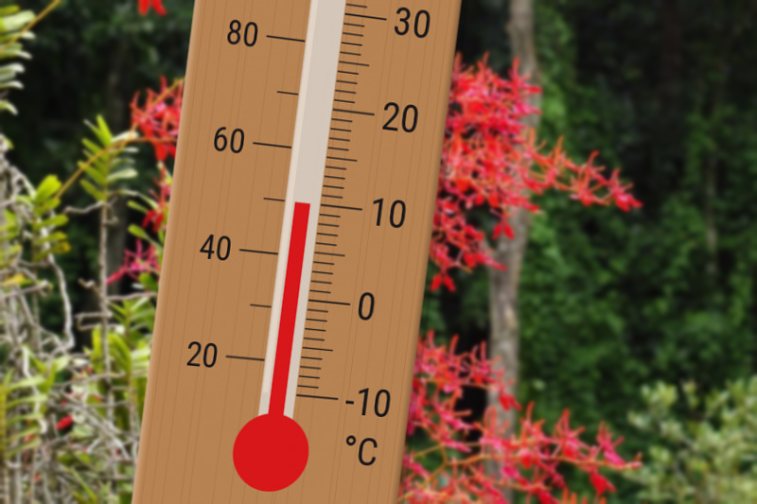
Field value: {"value": 10, "unit": "°C"}
